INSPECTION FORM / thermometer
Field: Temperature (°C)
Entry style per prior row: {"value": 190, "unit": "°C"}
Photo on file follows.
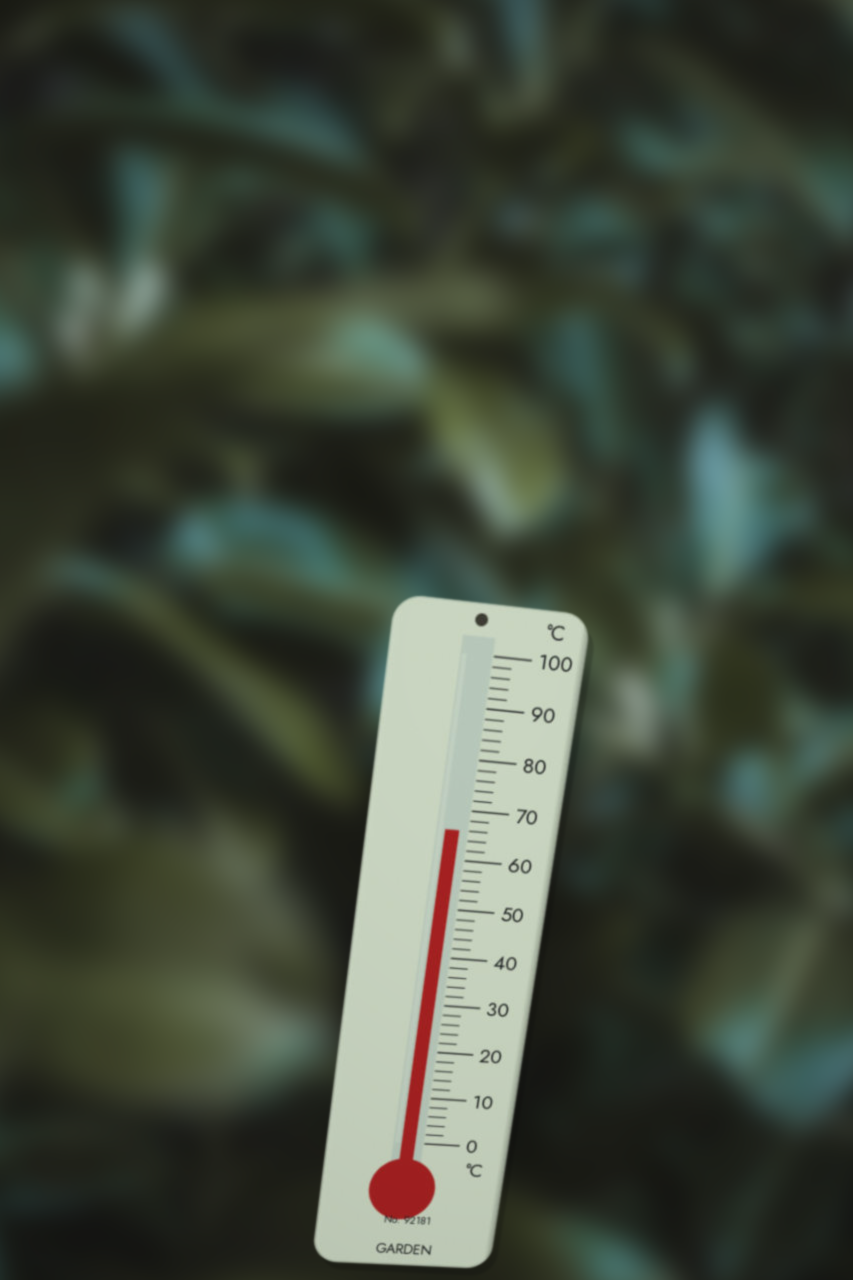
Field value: {"value": 66, "unit": "°C"}
